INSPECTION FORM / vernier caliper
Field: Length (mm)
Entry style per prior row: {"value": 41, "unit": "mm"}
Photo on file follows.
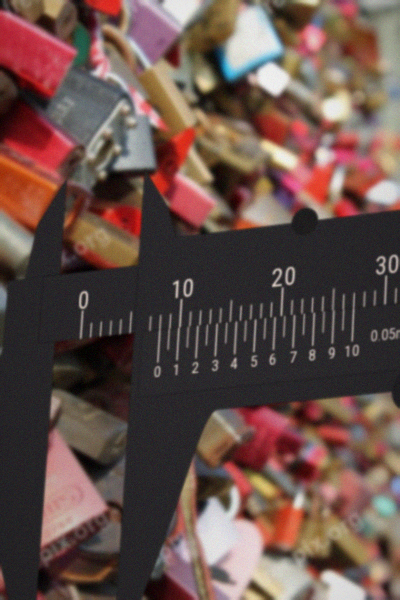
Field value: {"value": 8.0, "unit": "mm"}
